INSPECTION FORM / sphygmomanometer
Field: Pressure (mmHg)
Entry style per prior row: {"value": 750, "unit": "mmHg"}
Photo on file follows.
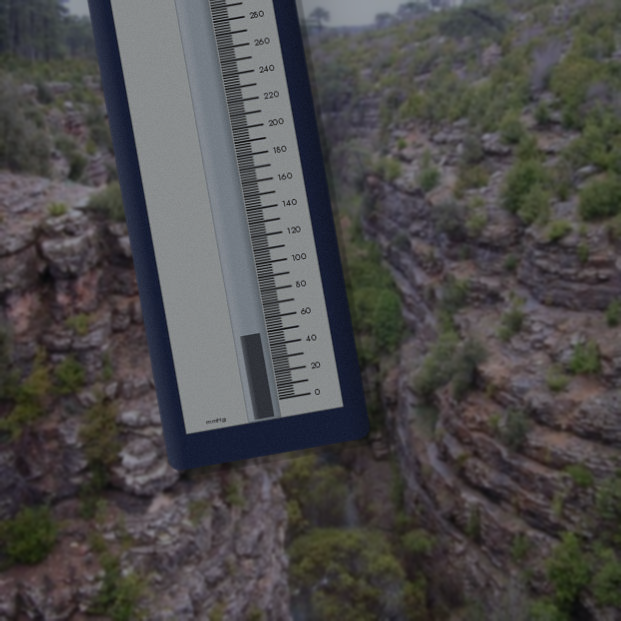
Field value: {"value": 50, "unit": "mmHg"}
